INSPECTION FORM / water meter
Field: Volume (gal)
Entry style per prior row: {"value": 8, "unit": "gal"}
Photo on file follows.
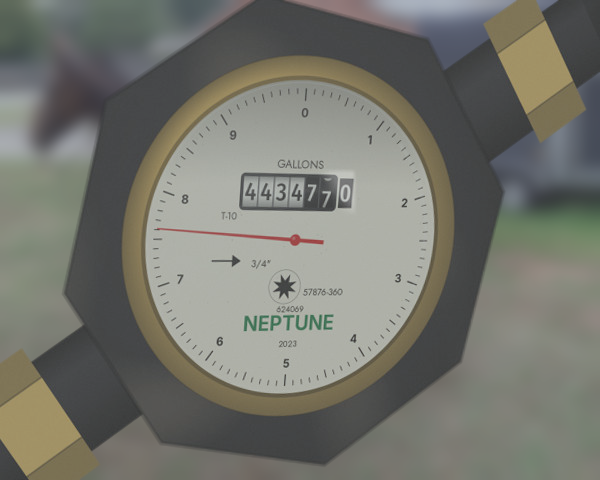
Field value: {"value": 4434767.6, "unit": "gal"}
